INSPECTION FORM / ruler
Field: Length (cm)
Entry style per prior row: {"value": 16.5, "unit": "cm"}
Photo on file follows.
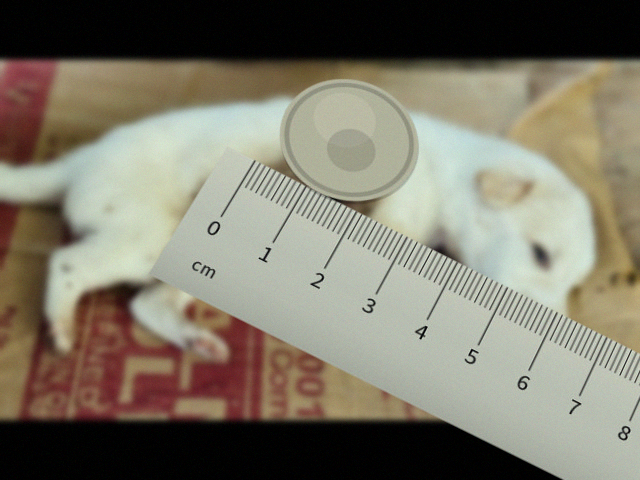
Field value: {"value": 2.5, "unit": "cm"}
